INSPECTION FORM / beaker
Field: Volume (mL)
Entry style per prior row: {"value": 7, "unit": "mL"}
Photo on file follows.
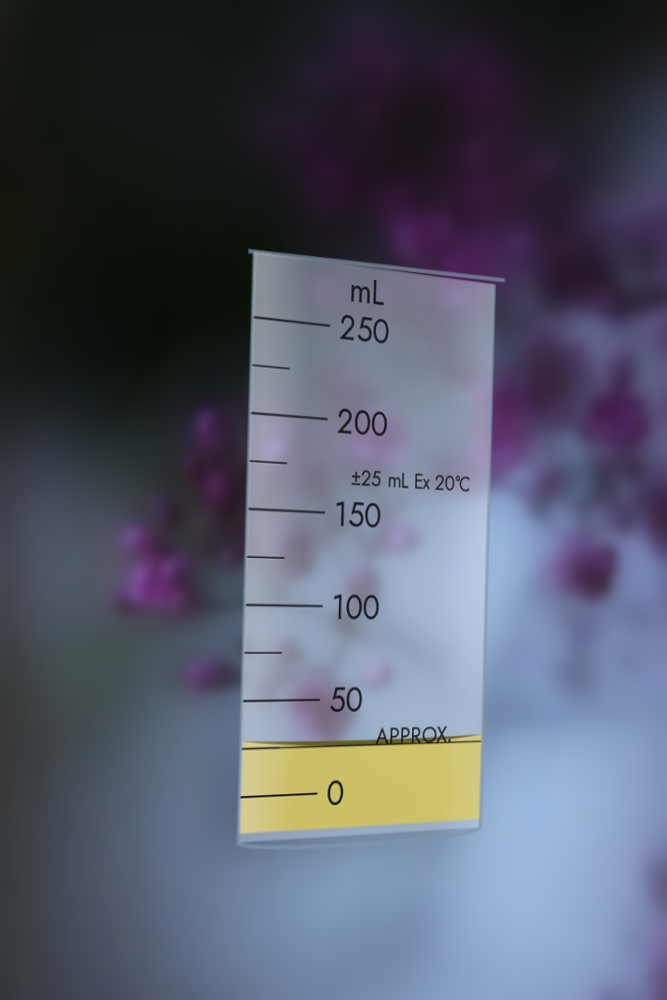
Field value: {"value": 25, "unit": "mL"}
